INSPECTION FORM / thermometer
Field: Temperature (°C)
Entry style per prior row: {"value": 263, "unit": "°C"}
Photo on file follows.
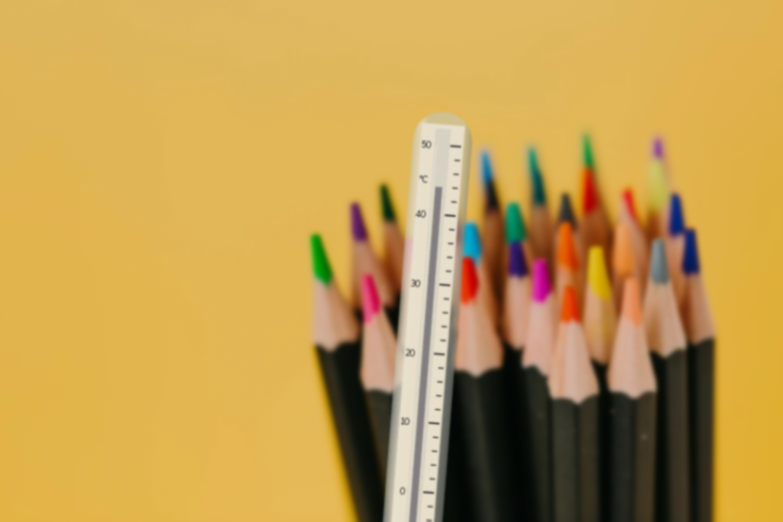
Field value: {"value": 44, "unit": "°C"}
